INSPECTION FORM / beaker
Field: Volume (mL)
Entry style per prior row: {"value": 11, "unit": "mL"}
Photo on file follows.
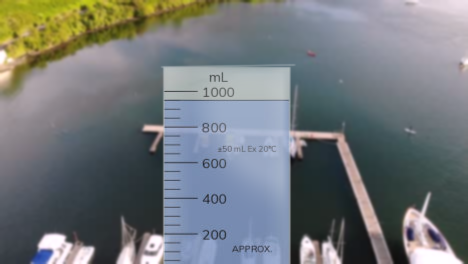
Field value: {"value": 950, "unit": "mL"}
